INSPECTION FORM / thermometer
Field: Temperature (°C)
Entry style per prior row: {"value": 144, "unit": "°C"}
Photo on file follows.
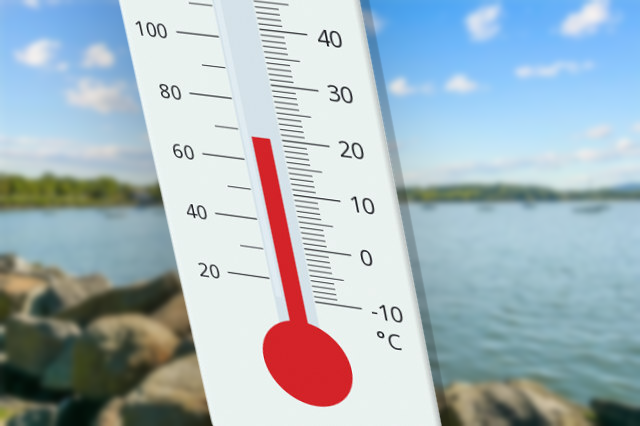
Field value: {"value": 20, "unit": "°C"}
